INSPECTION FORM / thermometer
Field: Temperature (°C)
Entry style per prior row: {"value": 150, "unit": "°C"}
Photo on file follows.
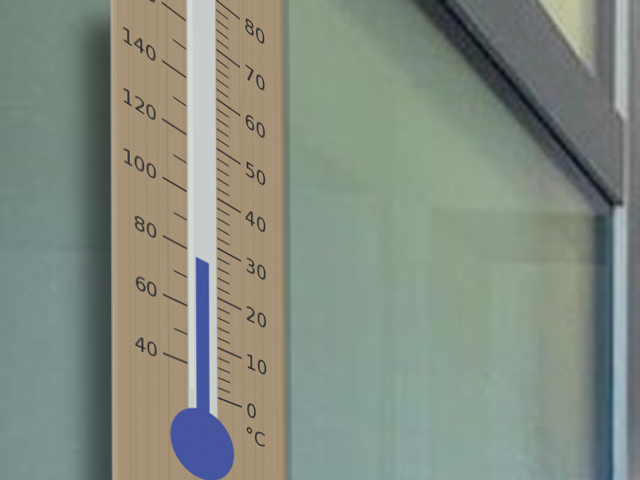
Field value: {"value": 26, "unit": "°C"}
